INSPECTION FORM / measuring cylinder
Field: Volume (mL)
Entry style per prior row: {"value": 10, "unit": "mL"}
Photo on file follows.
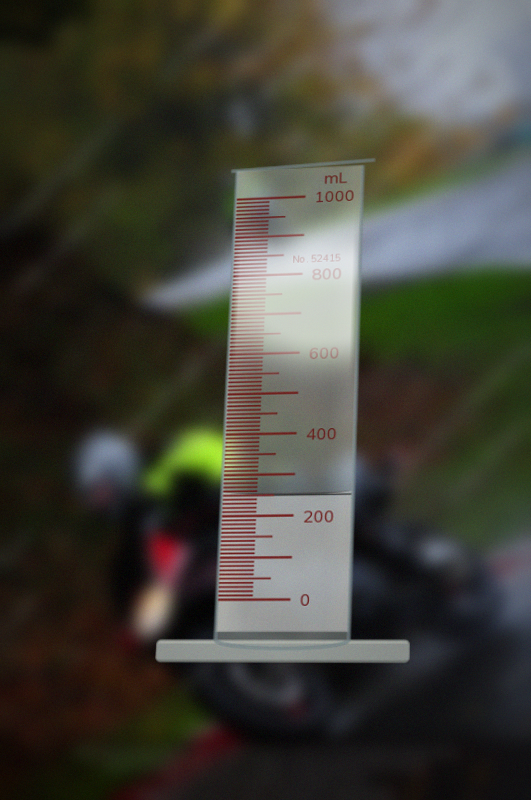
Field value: {"value": 250, "unit": "mL"}
